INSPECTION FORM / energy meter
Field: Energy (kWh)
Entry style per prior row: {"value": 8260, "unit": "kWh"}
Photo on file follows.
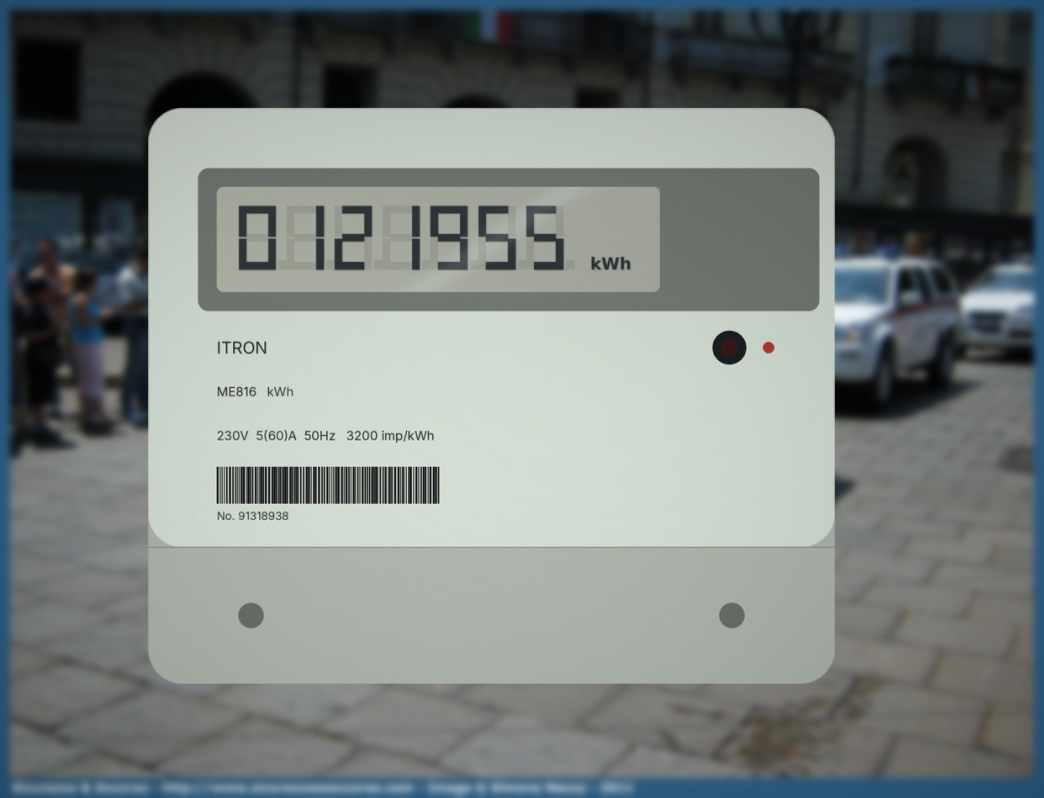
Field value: {"value": 121955, "unit": "kWh"}
